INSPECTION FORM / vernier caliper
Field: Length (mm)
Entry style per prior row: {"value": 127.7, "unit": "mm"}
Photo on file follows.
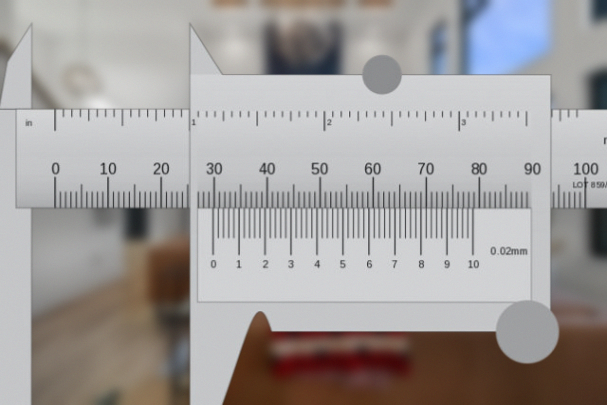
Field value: {"value": 29.8, "unit": "mm"}
